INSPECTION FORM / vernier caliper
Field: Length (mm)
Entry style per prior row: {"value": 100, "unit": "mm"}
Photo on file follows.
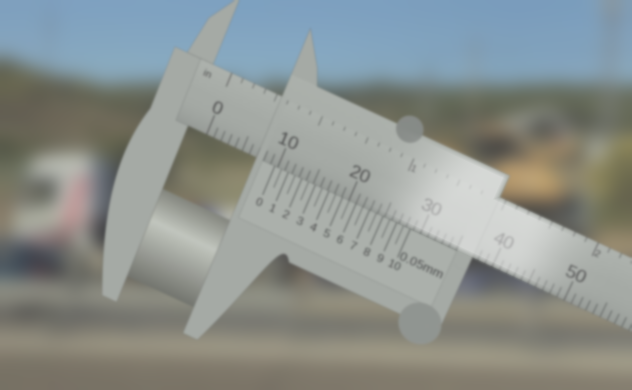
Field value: {"value": 9.6, "unit": "mm"}
